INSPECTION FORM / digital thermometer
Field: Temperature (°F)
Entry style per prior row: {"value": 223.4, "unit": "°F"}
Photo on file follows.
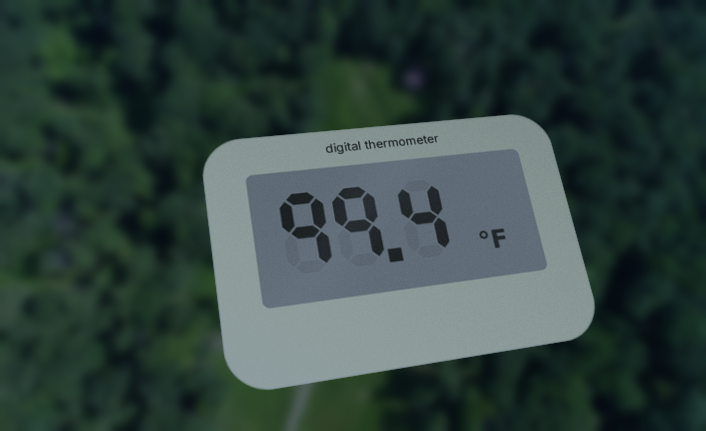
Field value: {"value": 99.4, "unit": "°F"}
